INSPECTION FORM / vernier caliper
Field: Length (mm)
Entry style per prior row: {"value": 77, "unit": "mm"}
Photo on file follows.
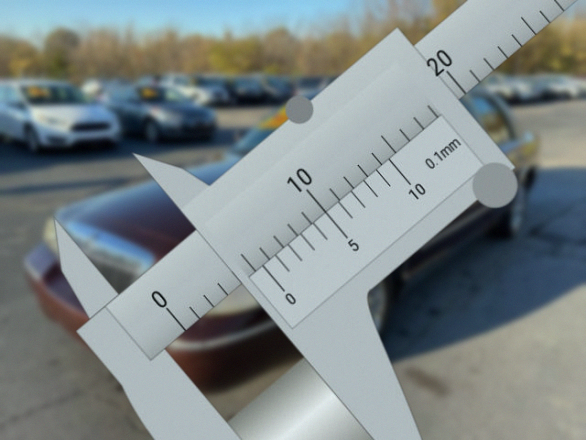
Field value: {"value": 5.5, "unit": "mm"}
